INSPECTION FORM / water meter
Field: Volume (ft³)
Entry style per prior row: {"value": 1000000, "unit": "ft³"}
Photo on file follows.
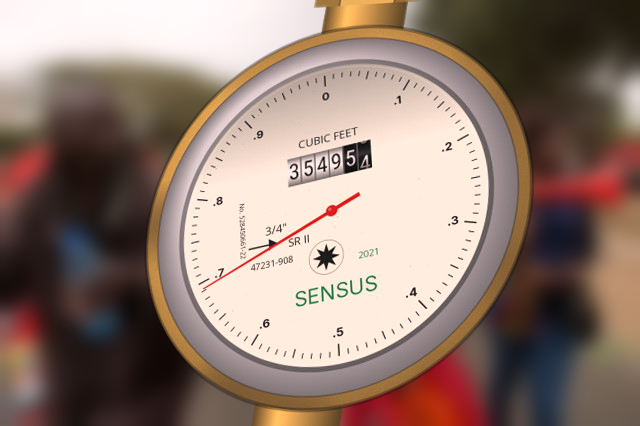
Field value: {"value": 354953.69, "unit": "ft³"}
